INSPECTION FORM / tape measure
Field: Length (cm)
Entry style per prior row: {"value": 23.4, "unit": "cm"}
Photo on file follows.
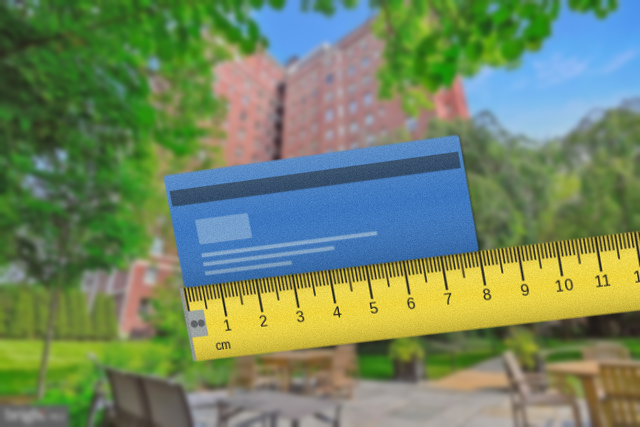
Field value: {"value": 8, "unit": "cm"}
